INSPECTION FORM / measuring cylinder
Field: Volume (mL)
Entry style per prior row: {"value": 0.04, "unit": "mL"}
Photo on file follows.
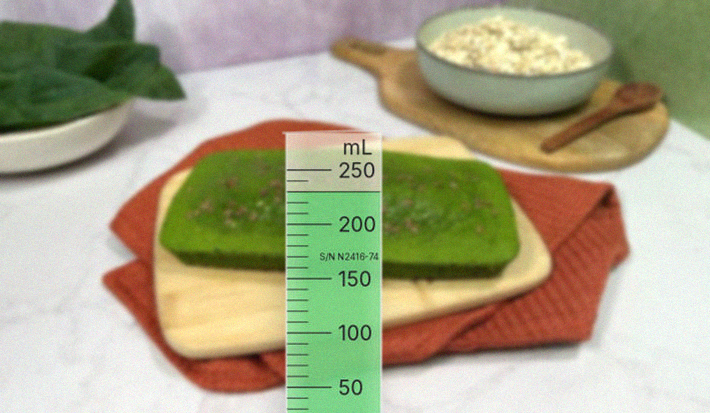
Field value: {"value": 230, "unit": "mL"}
